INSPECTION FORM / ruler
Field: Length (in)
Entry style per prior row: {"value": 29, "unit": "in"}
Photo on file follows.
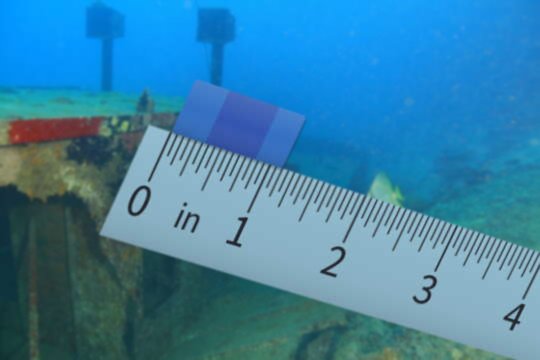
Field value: {"value": 1.125, "unit": "in"}
